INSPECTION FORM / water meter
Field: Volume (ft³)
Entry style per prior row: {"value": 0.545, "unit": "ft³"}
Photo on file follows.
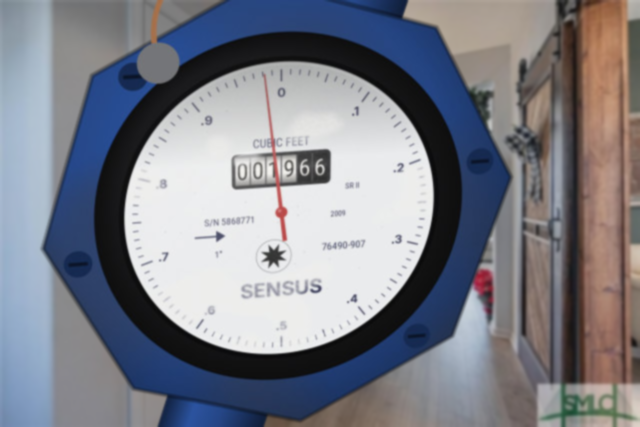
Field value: {"value": 1965.98, "unit": "ft³"}
